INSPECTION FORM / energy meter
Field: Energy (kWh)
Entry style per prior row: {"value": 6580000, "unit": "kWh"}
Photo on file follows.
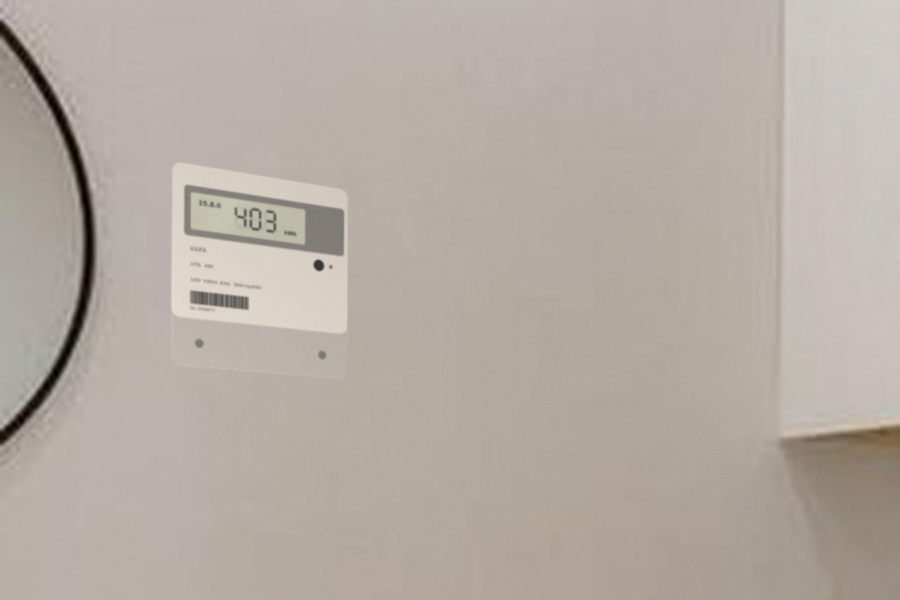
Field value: {"value": 403, "unit": "kWh"}
